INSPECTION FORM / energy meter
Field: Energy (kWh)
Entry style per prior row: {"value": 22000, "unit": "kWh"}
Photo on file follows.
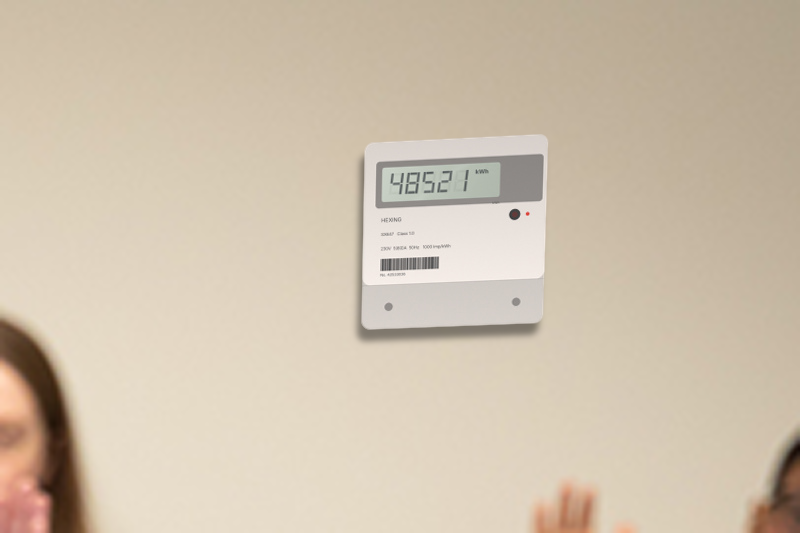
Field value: {"value": 48521, "unit": "kWh"}
